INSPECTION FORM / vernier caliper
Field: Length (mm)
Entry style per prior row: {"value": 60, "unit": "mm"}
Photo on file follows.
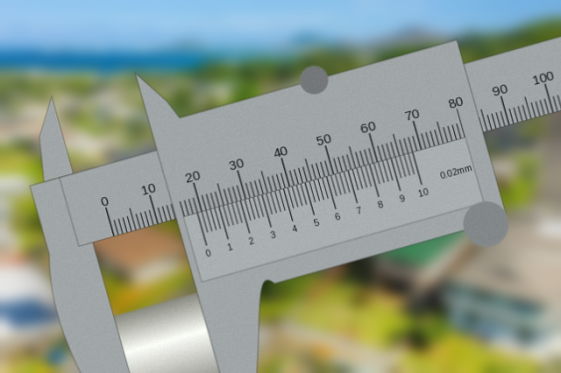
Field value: {"value": 19.0, "unit": "mm"}
